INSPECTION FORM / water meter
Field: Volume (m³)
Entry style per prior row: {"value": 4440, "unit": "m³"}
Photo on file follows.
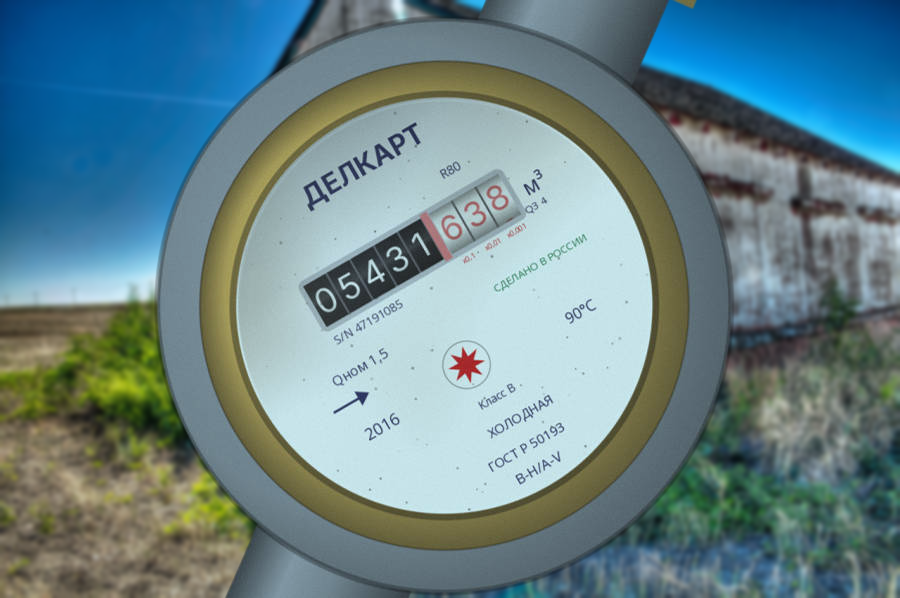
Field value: {"value": 5431.638, "unit": "m³"}
